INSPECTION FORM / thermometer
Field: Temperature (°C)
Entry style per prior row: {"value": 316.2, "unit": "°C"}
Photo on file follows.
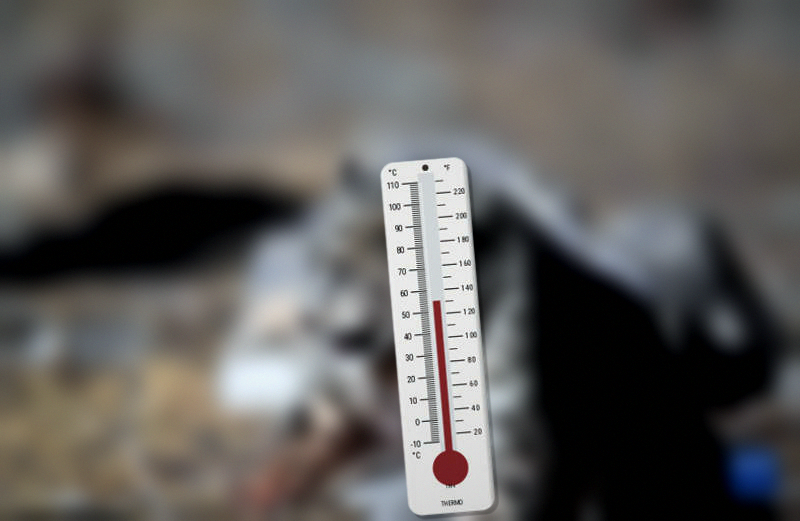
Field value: {"value": 55, "unit": "°C"}
